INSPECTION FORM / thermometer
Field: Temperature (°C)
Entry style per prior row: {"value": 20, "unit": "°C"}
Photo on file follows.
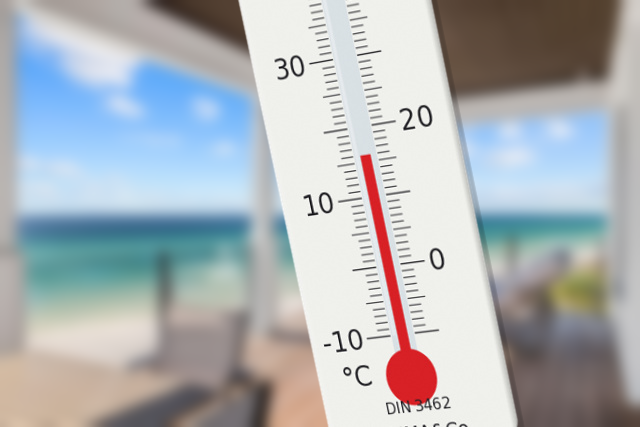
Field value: {"value": 16, "unit": "°C"}
